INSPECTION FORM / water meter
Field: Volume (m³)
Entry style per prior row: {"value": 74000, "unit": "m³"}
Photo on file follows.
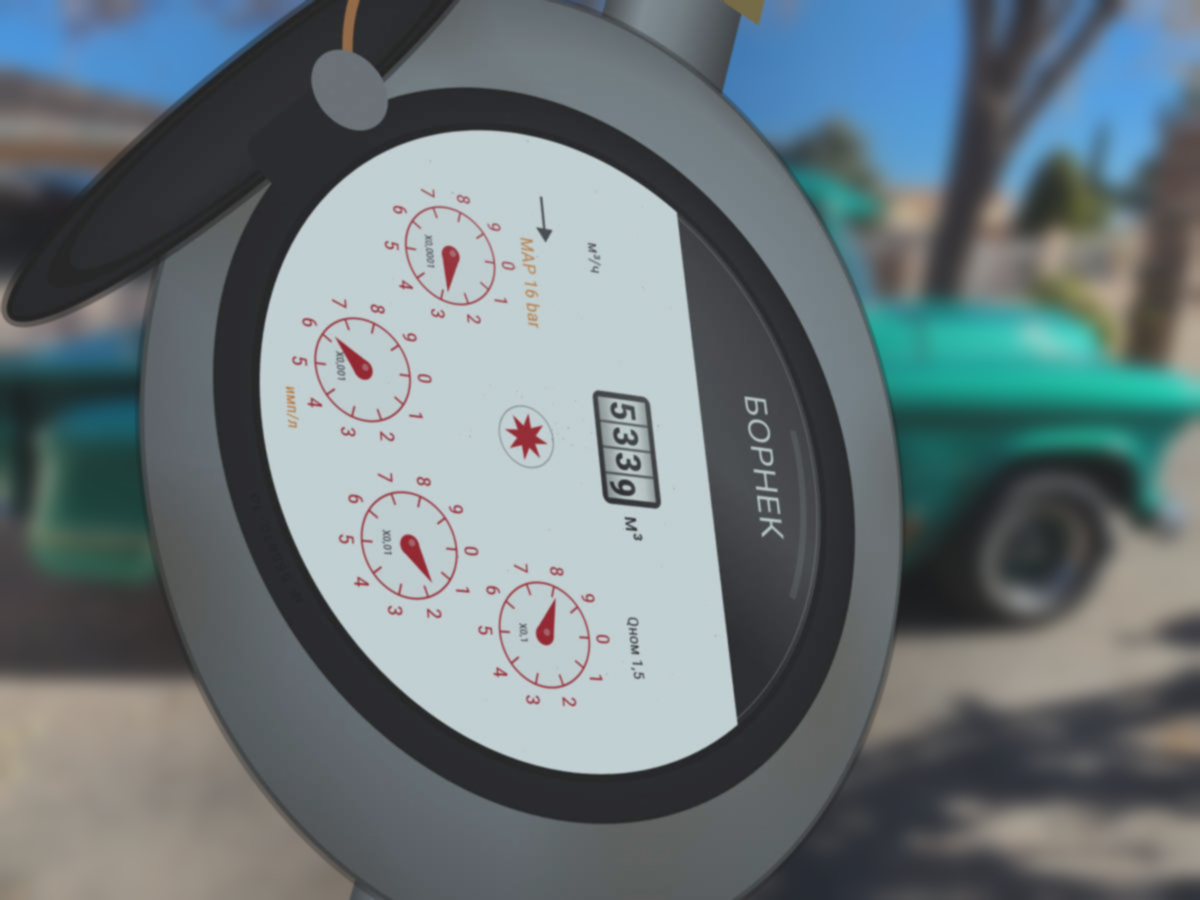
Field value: {"value": 5338.8162, "unit": "m³"}
